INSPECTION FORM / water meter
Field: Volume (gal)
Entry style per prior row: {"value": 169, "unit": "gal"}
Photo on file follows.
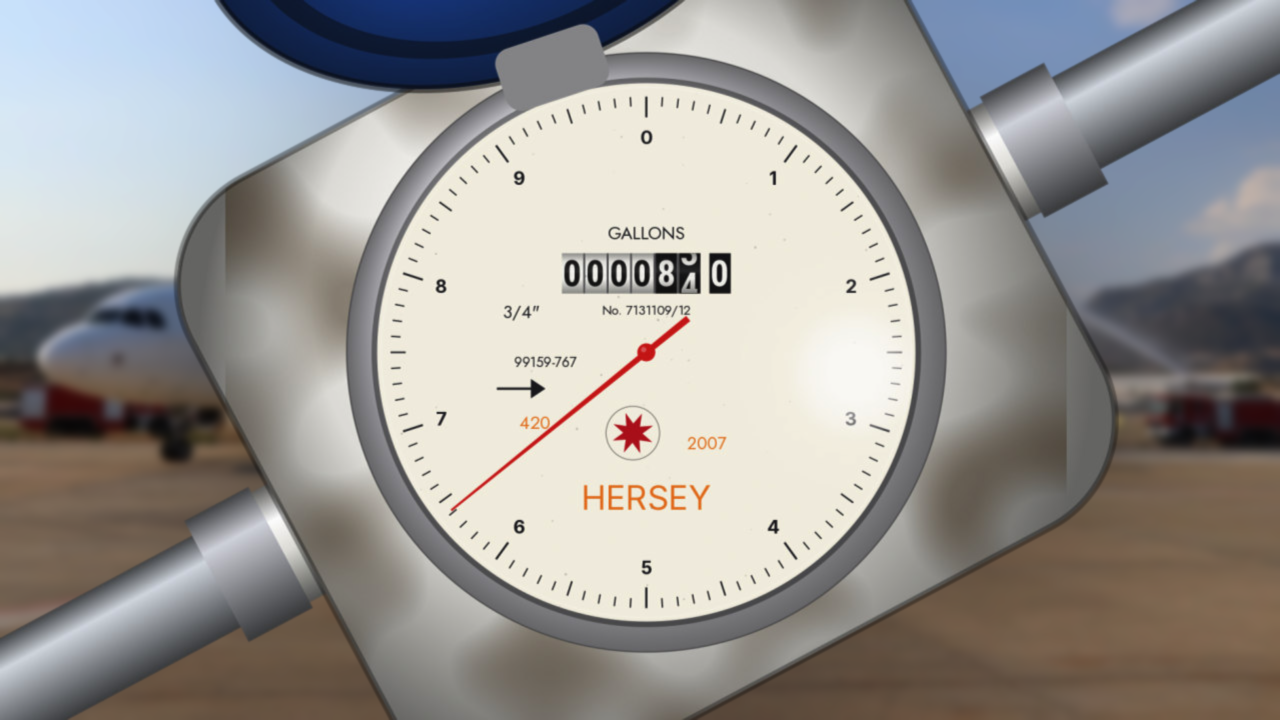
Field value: {"value": 836.4, "unit": "gal"}
